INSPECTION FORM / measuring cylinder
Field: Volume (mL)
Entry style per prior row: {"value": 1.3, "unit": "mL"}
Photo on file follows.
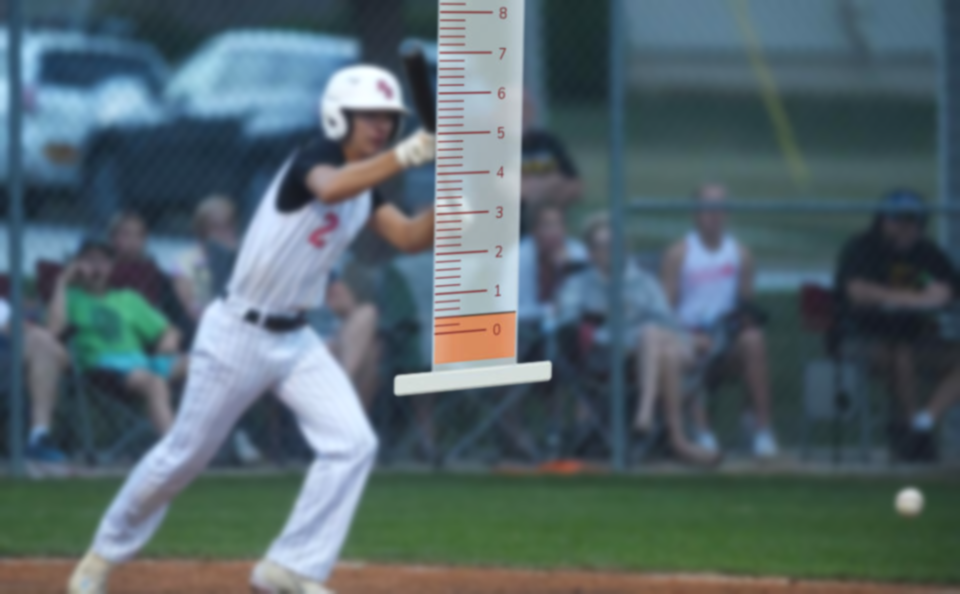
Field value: {"value": 0.4, "unit": "mL"}
